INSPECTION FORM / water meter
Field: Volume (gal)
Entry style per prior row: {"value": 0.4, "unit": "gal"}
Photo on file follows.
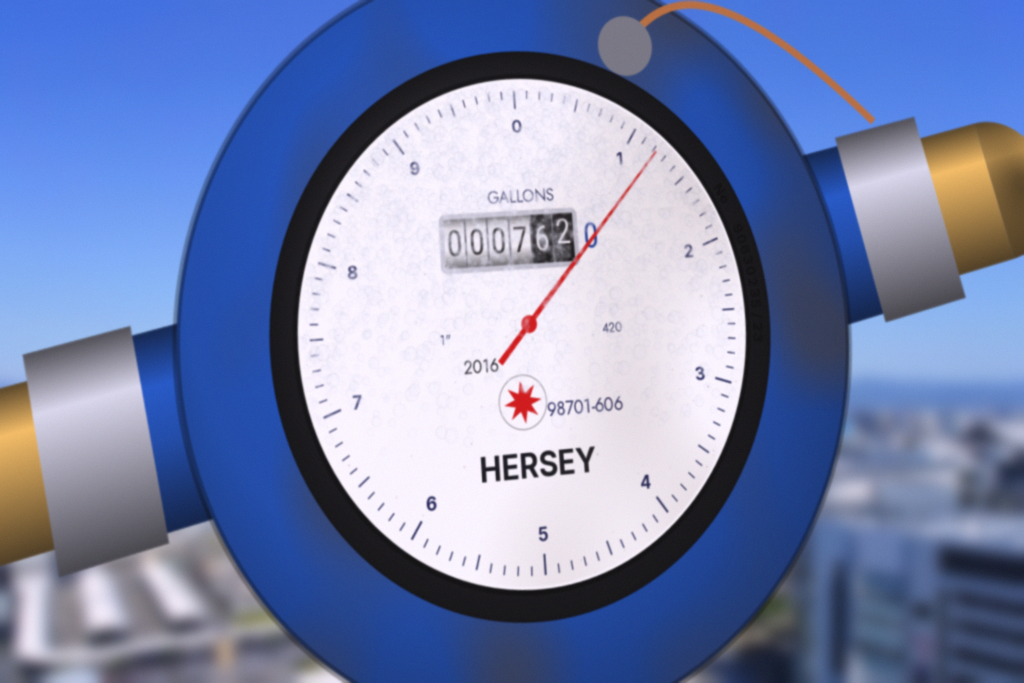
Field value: {"value": 7621.2, "unit": "gal"}
